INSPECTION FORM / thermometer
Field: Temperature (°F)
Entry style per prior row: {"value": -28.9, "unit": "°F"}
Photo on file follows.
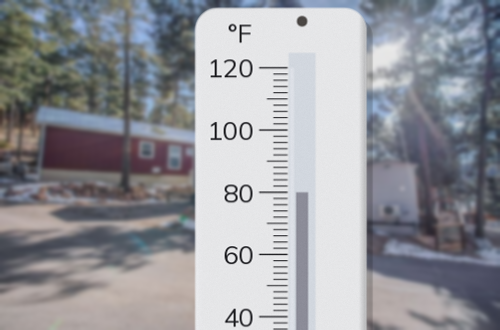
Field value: {"value": 80, "unit": "°F"}
